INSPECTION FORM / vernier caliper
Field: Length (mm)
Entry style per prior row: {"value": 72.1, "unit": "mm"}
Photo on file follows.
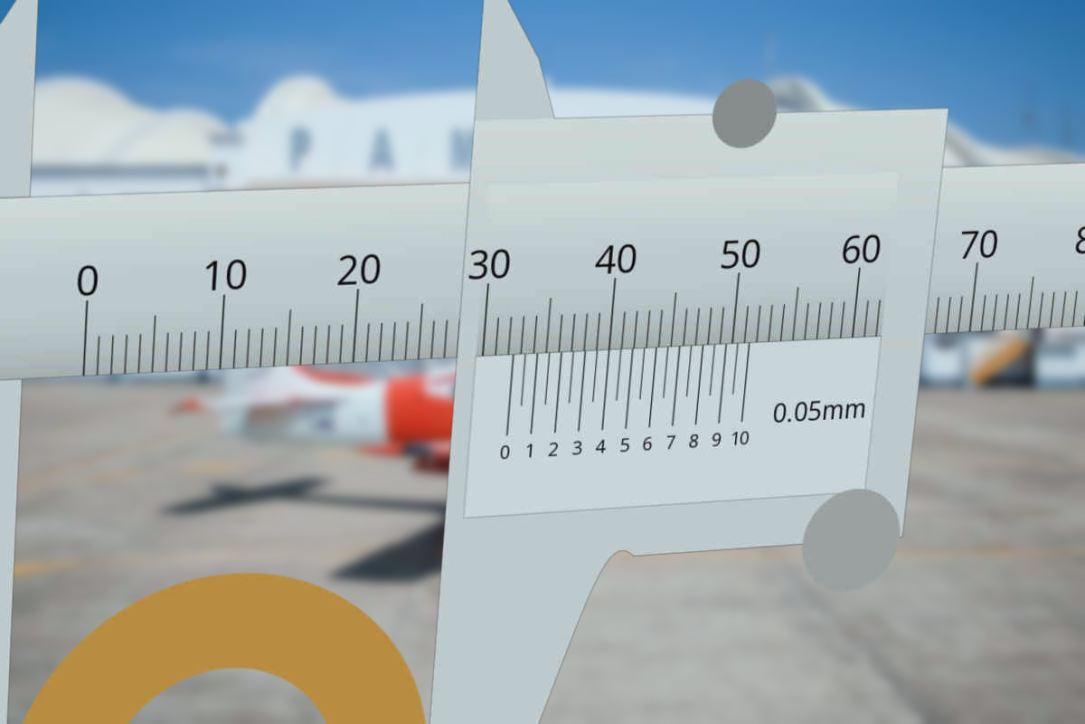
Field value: {"value": 32.4, "unit": "mm"}
